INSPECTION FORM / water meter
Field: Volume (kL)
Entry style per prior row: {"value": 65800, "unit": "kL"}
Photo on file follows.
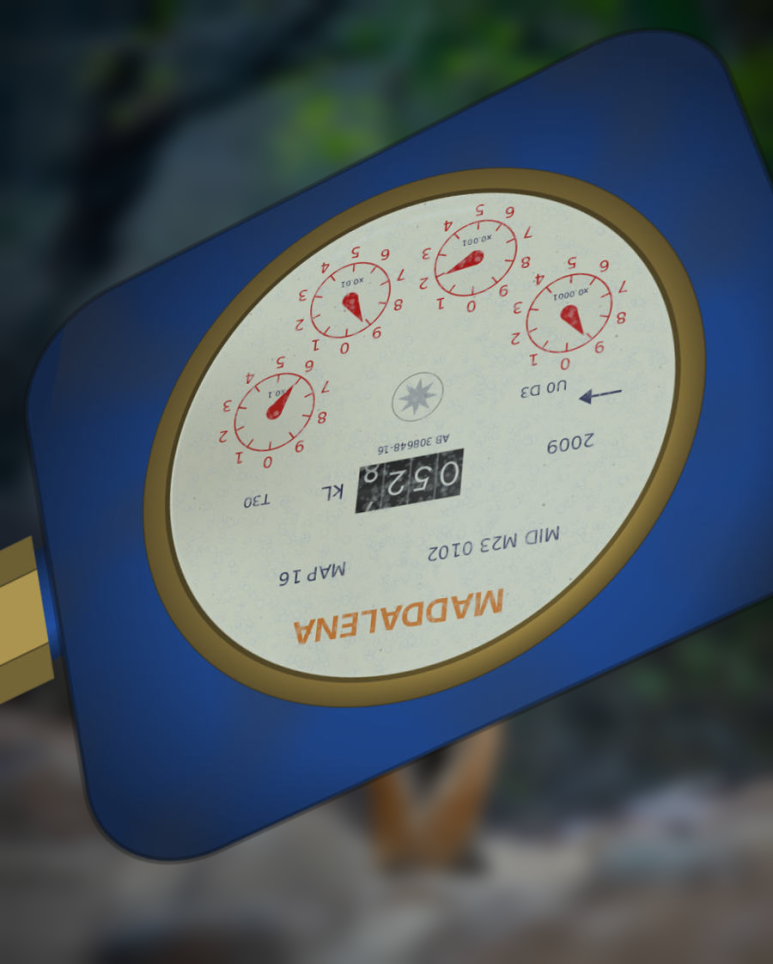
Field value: {"value": 527.5919, "unit": "kL"}
